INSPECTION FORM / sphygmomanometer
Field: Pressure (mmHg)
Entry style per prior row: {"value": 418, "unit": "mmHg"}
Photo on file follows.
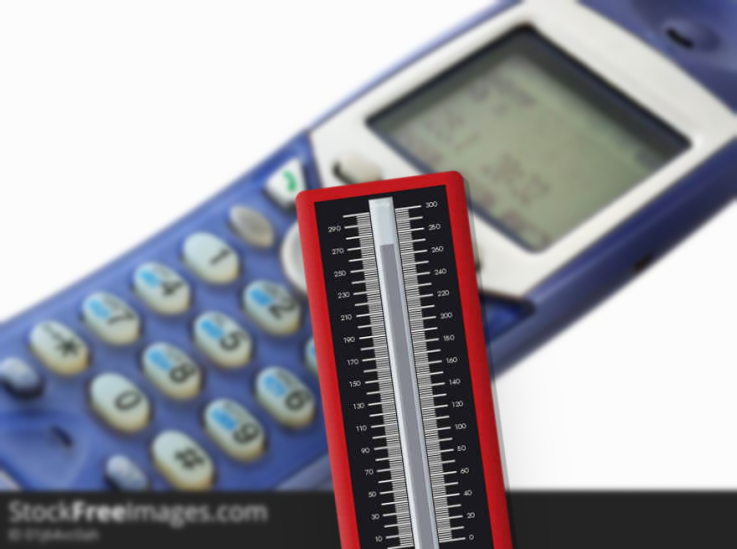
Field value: {"value": 270, "unit": "mmHg"}
